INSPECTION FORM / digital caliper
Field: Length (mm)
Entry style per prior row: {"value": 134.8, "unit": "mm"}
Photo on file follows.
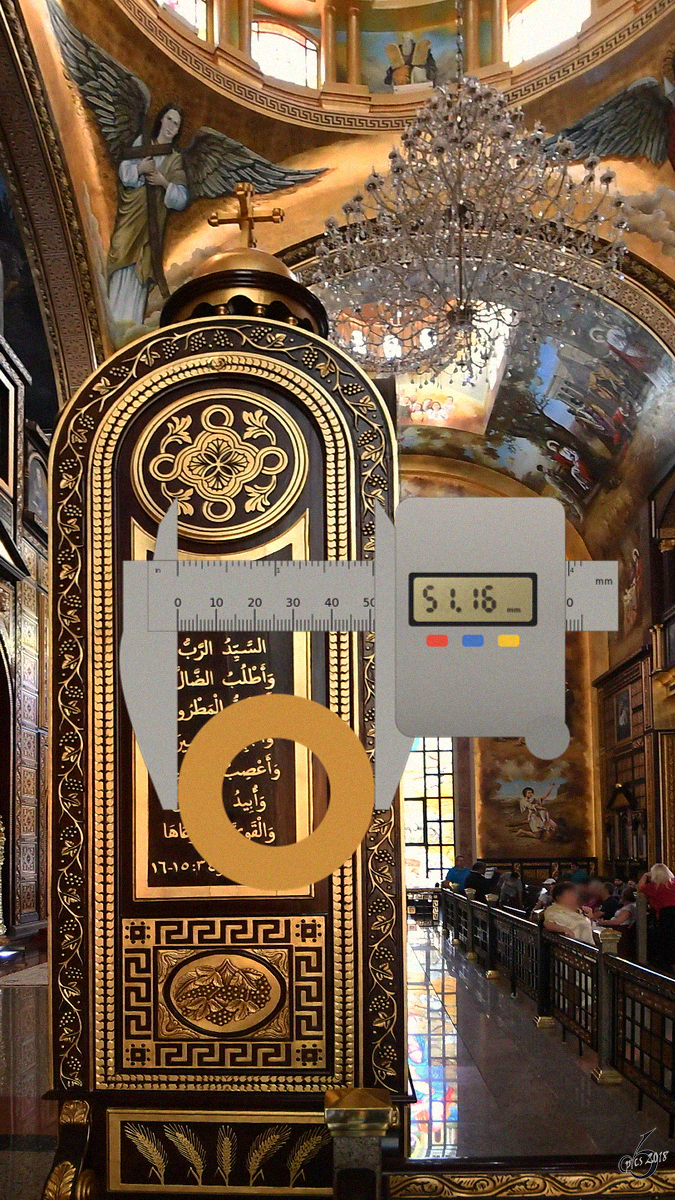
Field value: {"value": 51.16, "unit": "mm"}
